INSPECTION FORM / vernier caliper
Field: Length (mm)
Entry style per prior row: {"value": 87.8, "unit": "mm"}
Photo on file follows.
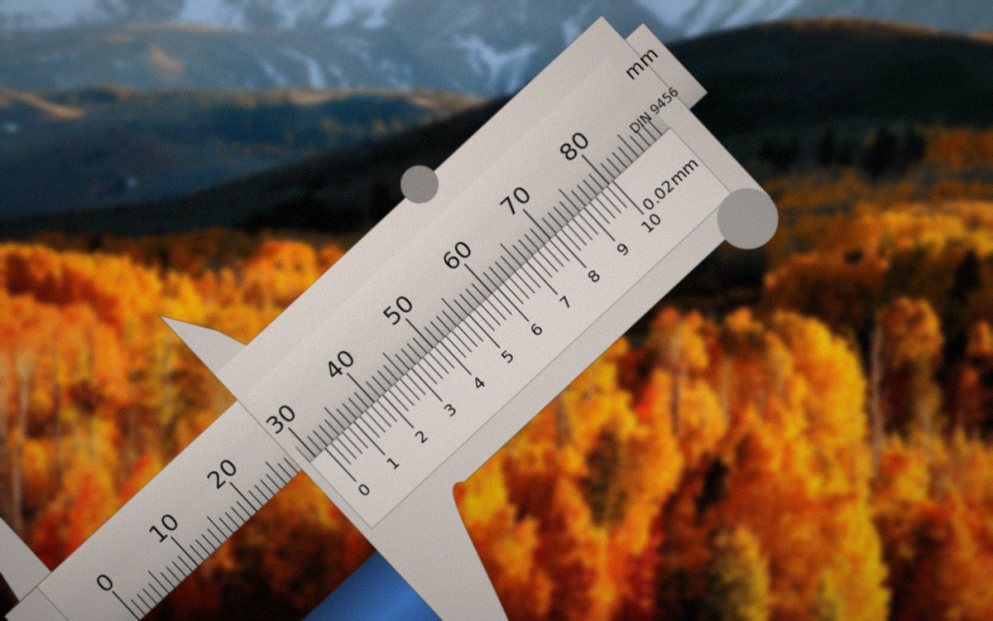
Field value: {"value": 31.6, "unit": "mm"}
